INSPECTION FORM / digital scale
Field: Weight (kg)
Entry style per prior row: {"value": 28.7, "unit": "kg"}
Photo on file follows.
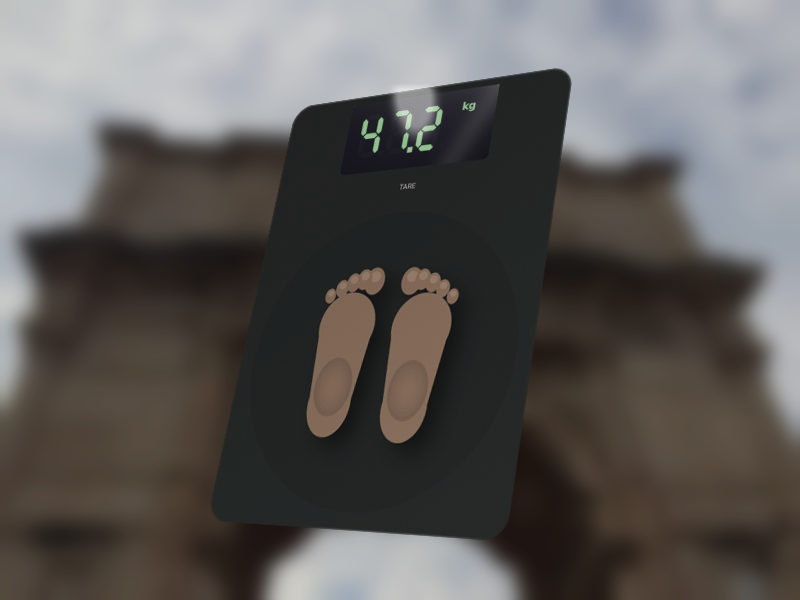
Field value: {"value": 47.2, "unit": "kg"}
